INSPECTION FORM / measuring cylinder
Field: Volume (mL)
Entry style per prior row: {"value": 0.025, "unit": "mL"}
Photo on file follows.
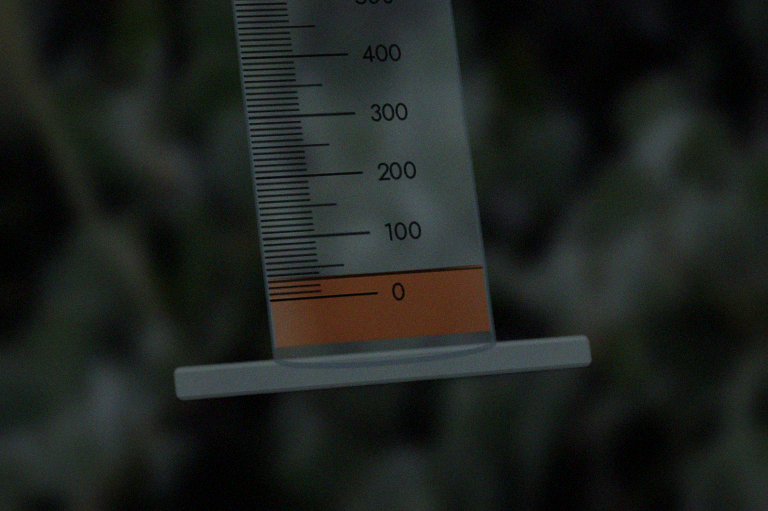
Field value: {"value": 30, "unit": "mL"}
